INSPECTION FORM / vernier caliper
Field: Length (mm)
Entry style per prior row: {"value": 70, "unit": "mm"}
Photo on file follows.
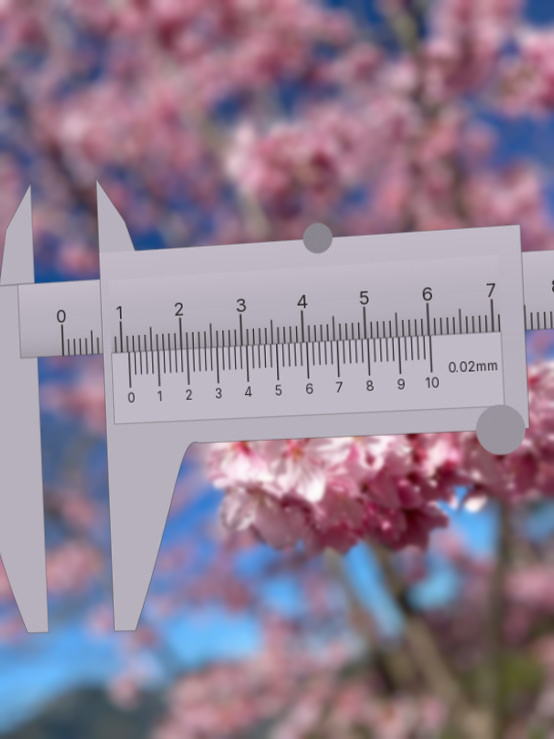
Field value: {"value": 11.2, "unit": "mm"}
